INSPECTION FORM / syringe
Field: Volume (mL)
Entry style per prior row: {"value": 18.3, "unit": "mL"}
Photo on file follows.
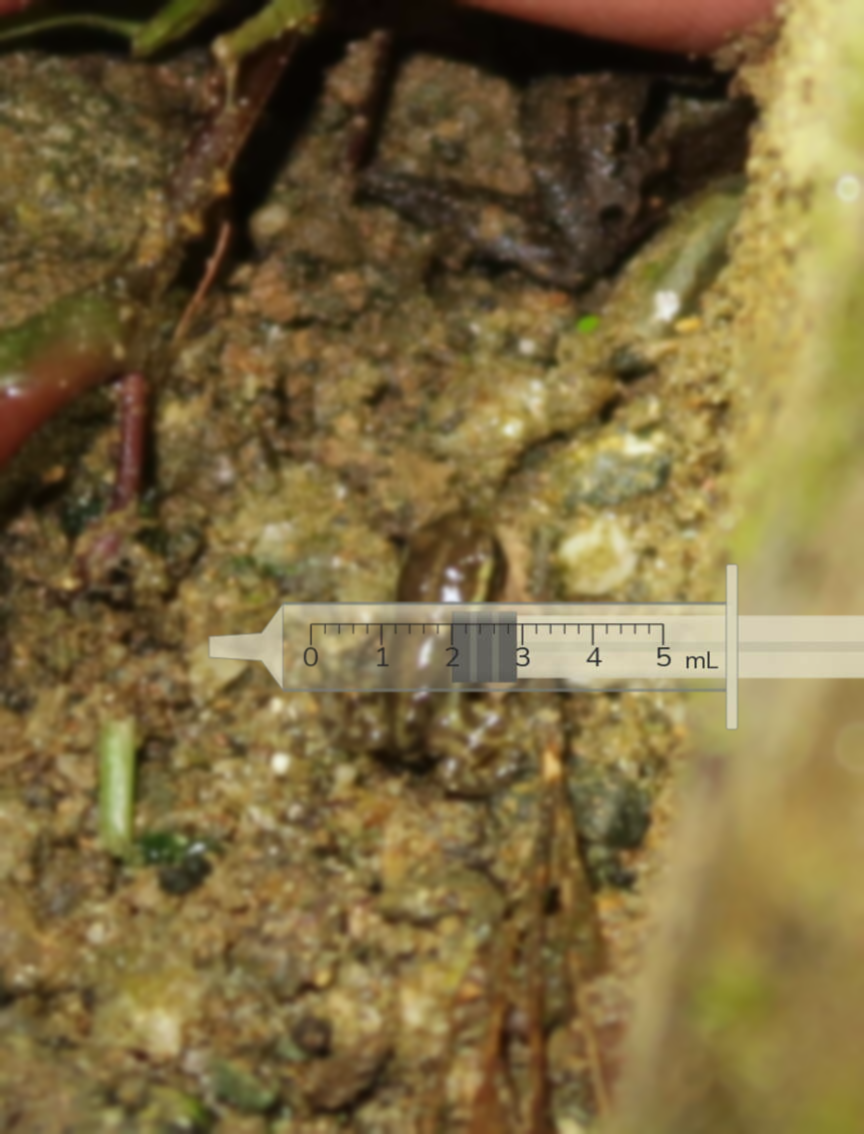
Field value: {"value": 2, "unit": "mL"}
